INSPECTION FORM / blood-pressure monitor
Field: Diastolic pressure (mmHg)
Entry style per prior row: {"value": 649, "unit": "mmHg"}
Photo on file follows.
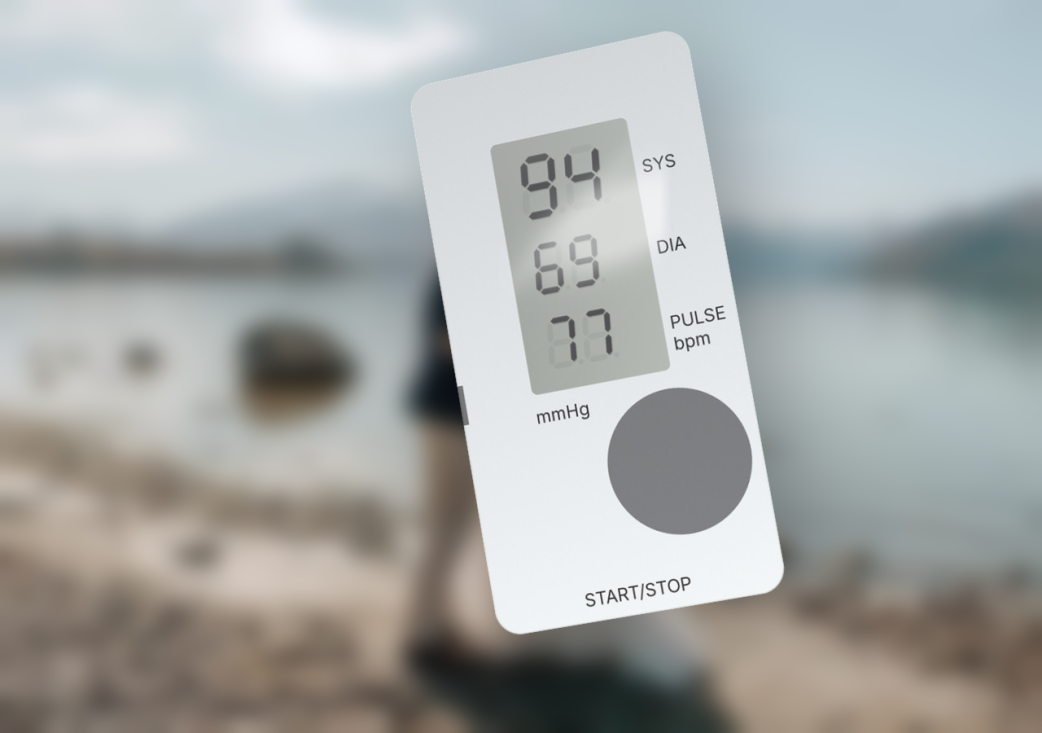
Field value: {"value": 69, "unit": "mmHg"}
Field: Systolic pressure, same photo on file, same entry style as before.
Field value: {"value": 94, "unit": "mmHg"}
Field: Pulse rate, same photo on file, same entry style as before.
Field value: {"value": 77, "unit": "bpm"}
